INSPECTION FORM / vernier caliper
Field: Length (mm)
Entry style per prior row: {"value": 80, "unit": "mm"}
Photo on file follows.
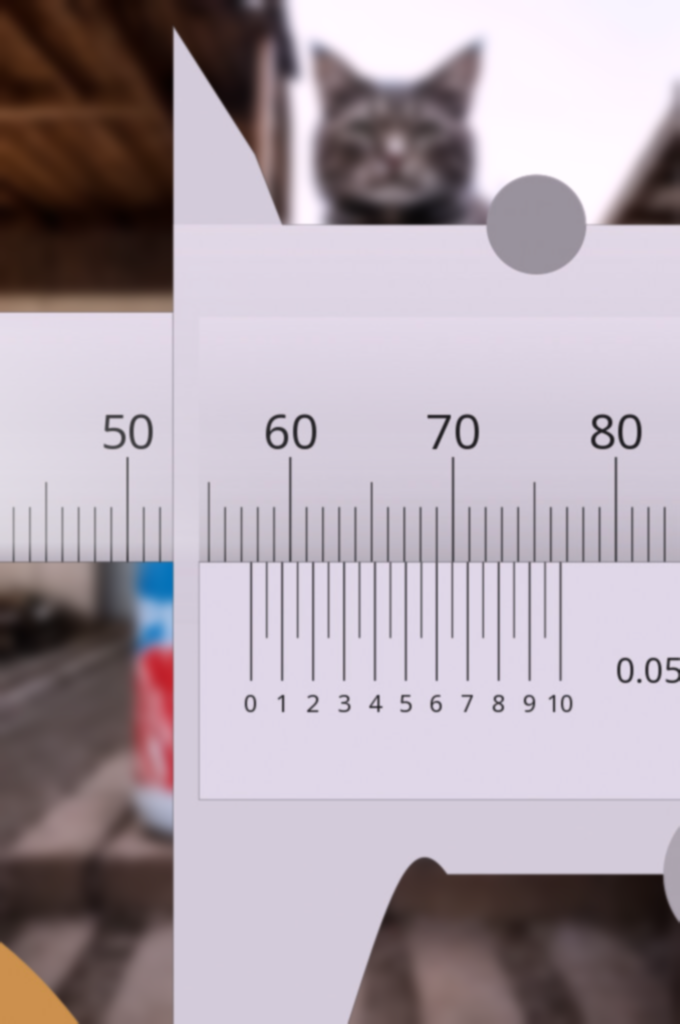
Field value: {"value": 57.6, "unit": "mm"}
